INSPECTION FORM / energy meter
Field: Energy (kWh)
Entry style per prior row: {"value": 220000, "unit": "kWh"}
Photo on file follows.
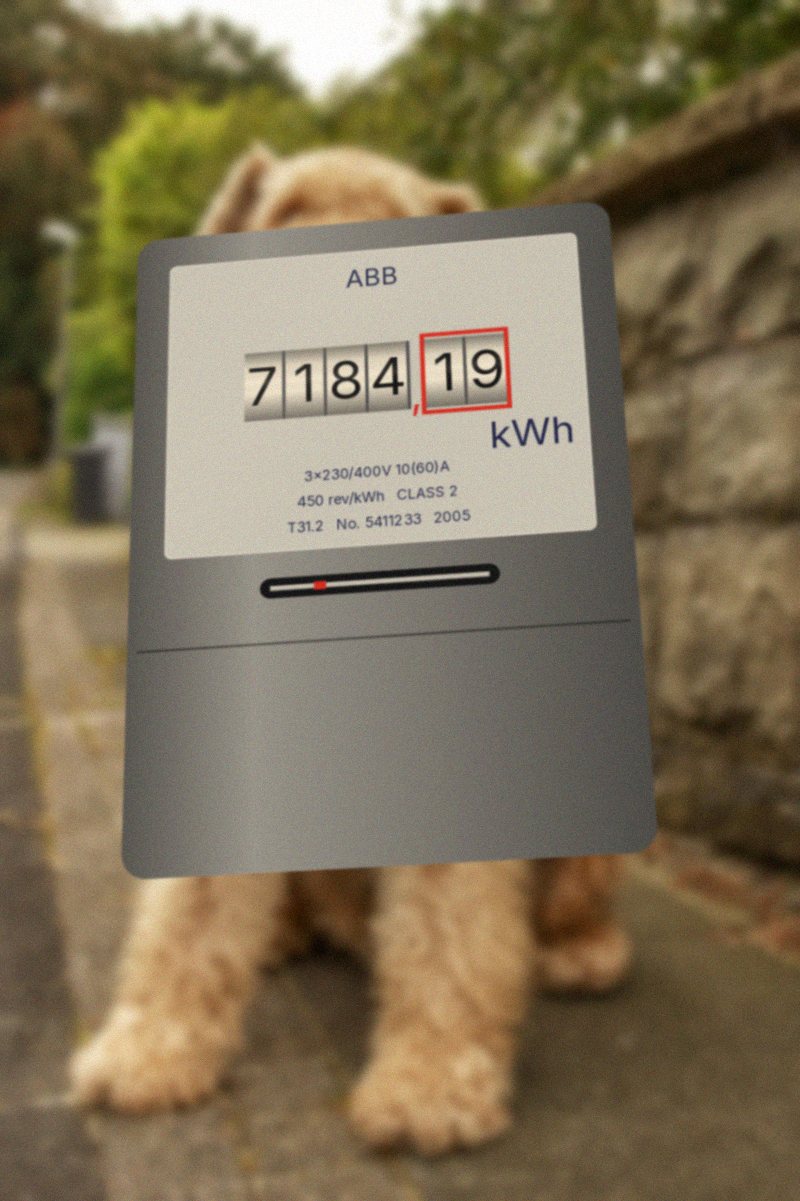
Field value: {"value": 7184.19, "unit": "kWh"}
